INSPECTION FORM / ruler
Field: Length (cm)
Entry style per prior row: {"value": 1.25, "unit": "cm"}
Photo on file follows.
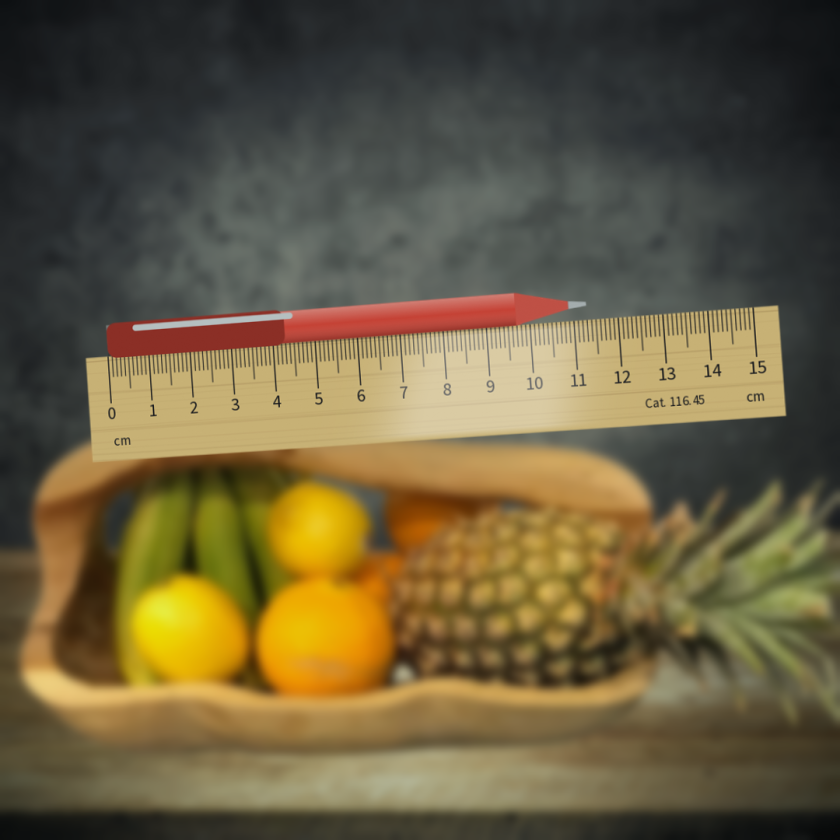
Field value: {"value": 11.3, "unit": "cm"}
